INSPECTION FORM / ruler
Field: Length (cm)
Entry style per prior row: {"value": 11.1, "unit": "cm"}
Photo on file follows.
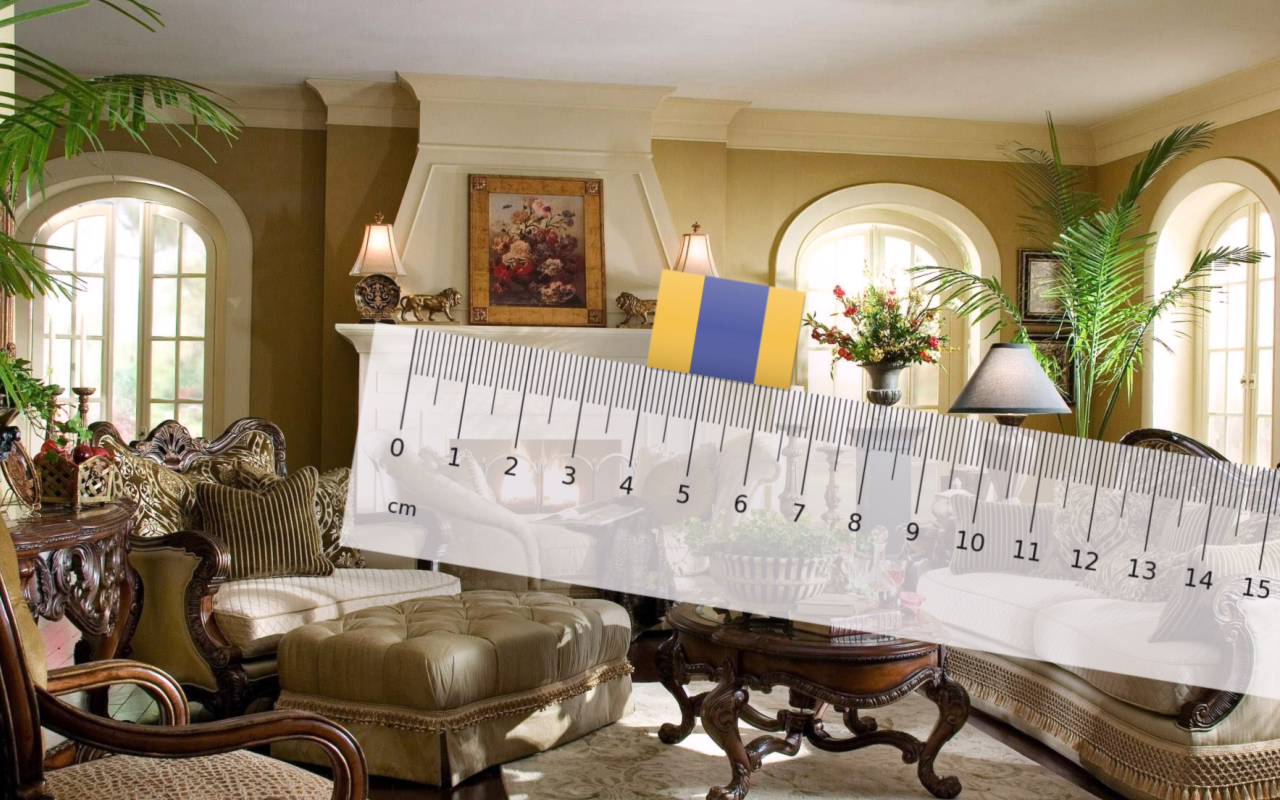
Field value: {"value": 2.5, "unit": "cm"}
